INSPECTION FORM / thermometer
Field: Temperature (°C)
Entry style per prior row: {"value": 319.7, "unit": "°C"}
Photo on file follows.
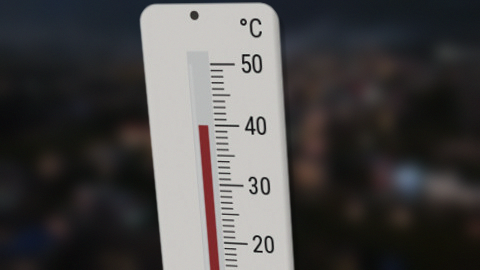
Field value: {"value": 40, "unit": "°C"}
